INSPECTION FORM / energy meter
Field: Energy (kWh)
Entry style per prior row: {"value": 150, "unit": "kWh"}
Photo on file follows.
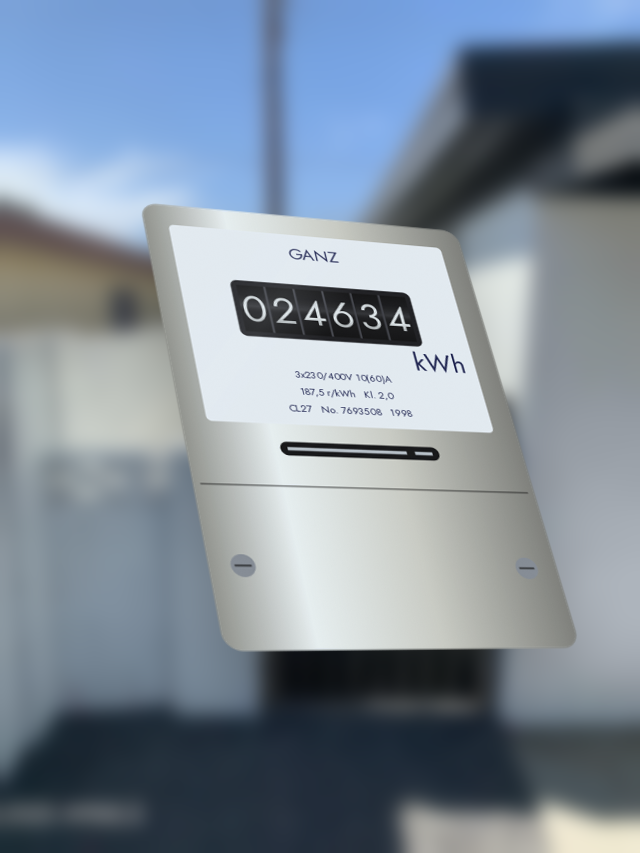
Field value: {"value": 24634, "unit": "kWh"}
